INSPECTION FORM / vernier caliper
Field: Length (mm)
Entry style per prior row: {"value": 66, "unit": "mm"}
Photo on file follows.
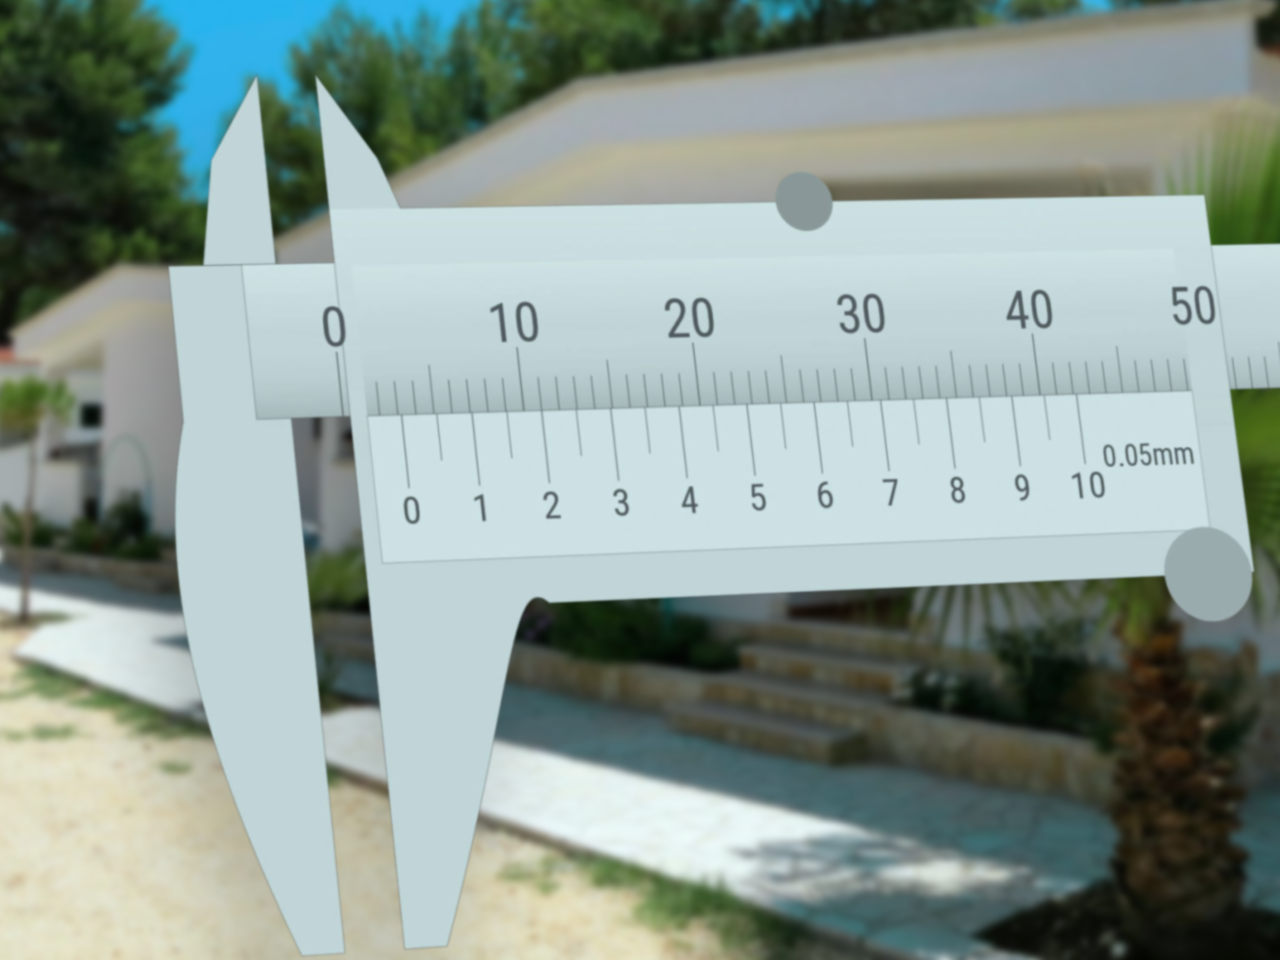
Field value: {"value": 3.2, "unit": "mm"}
